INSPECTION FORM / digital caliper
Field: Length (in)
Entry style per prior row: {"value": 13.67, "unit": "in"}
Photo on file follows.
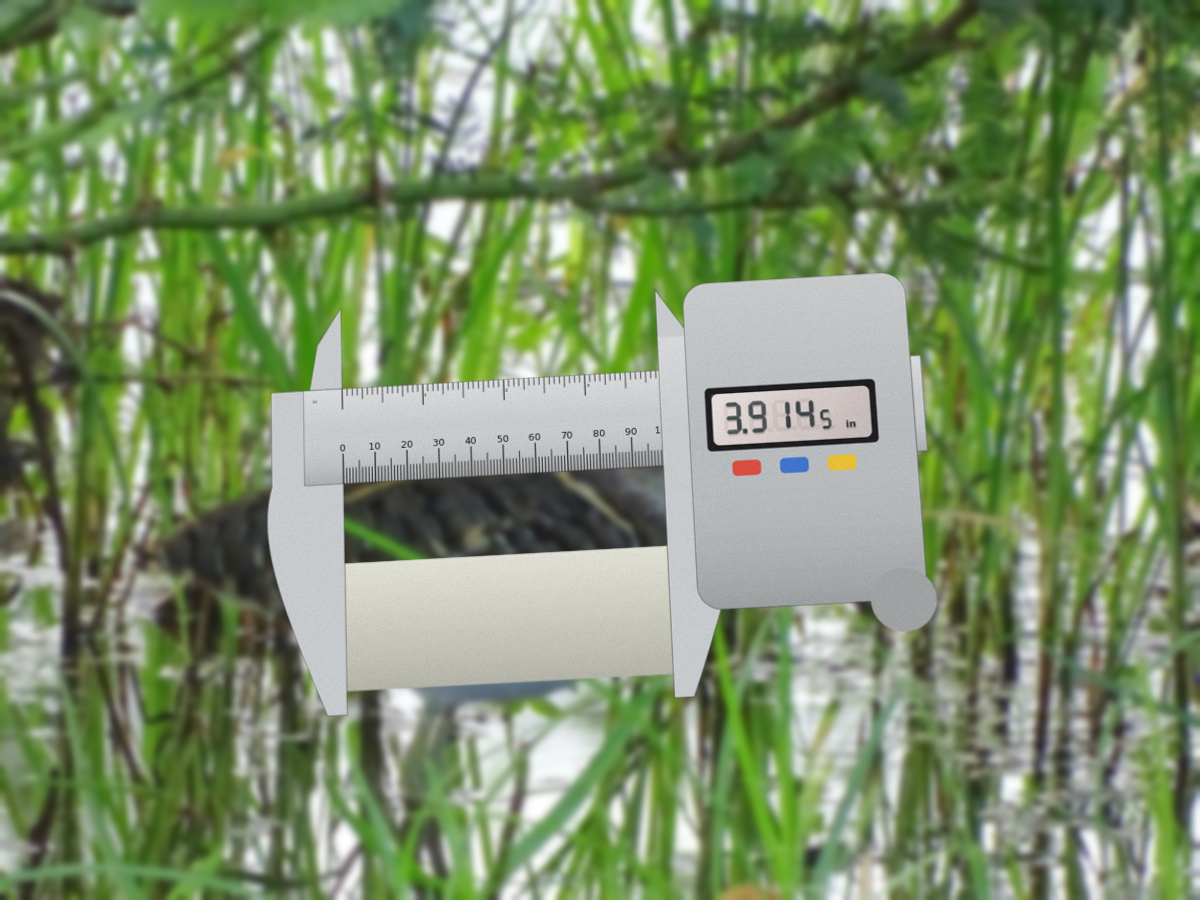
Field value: {"value": 3.9145, "unit": "in"}
